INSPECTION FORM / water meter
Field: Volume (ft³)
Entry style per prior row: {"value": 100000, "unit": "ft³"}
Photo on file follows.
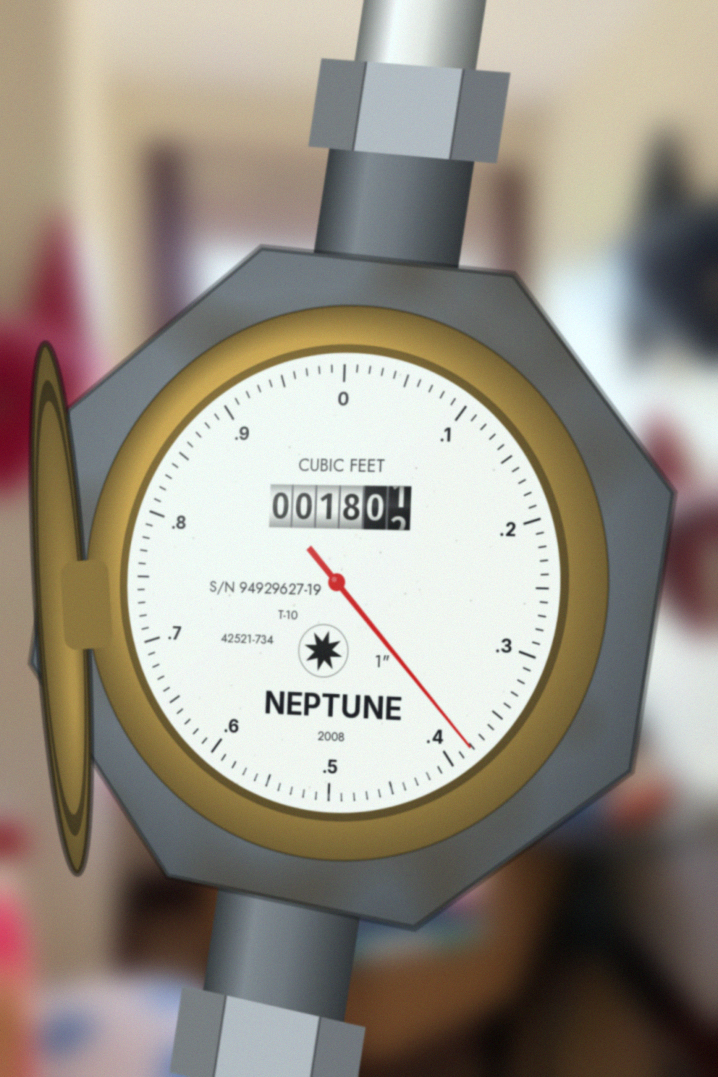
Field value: {"value": 1801.38, "unit": "ft³"}
